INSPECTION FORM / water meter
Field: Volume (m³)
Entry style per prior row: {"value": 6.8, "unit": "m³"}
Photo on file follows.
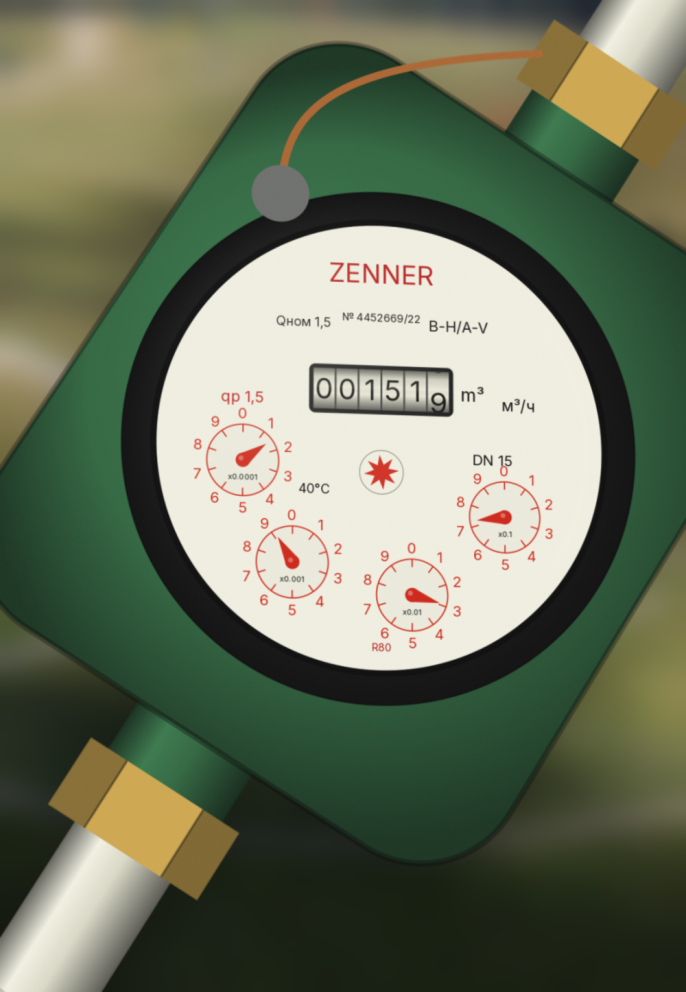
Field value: {"value": 1518.7291, "unit": "m³"}
